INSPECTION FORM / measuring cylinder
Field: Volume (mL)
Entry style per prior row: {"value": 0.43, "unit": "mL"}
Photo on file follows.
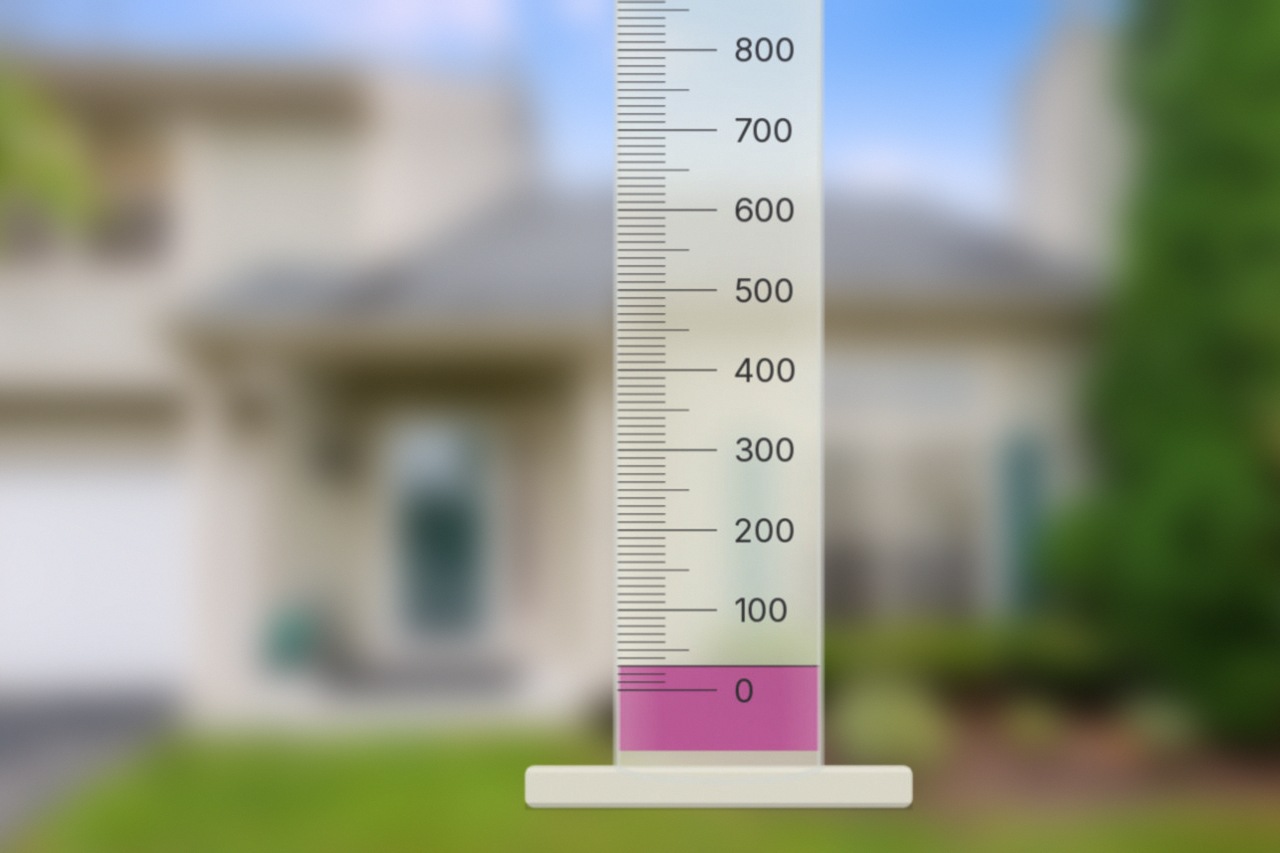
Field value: {"value": 30, "unit": "mL"}
